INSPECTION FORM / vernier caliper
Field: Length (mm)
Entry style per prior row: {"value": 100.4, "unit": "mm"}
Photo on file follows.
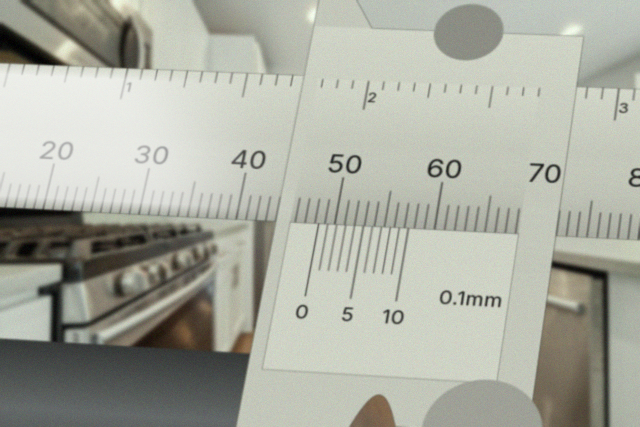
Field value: {"value": 48.4, "unit": "mm"}
